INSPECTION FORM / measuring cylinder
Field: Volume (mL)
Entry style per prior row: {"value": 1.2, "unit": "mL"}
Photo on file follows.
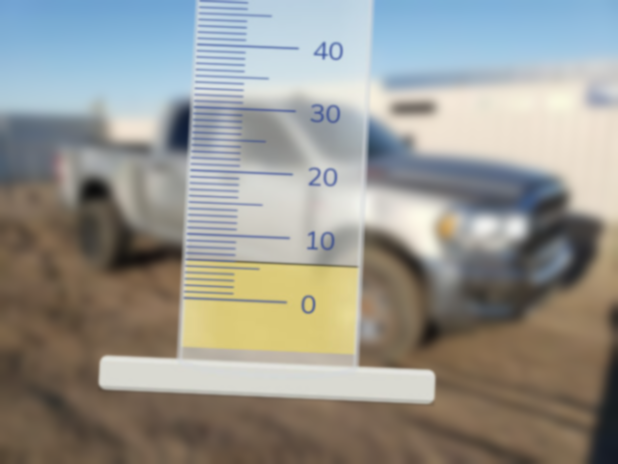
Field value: {"value": 6, "unit": "mL"}
